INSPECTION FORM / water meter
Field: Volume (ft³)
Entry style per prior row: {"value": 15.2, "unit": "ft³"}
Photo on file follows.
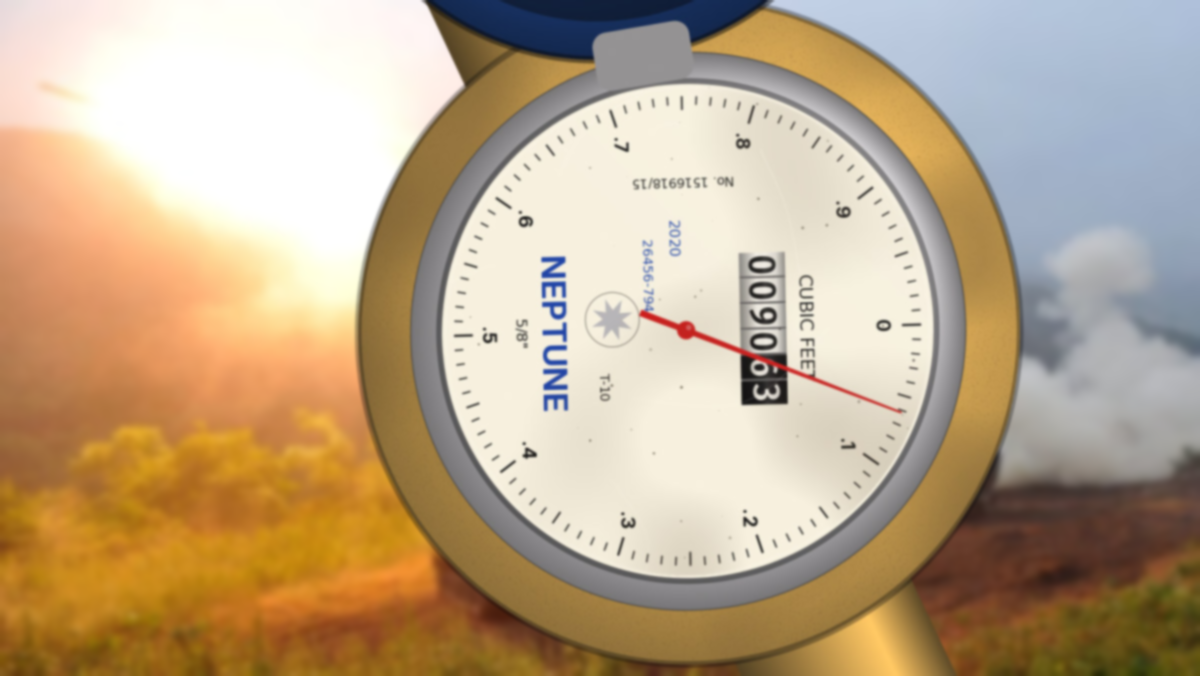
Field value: {"value": 9063.06, "unit": "ft³"}
